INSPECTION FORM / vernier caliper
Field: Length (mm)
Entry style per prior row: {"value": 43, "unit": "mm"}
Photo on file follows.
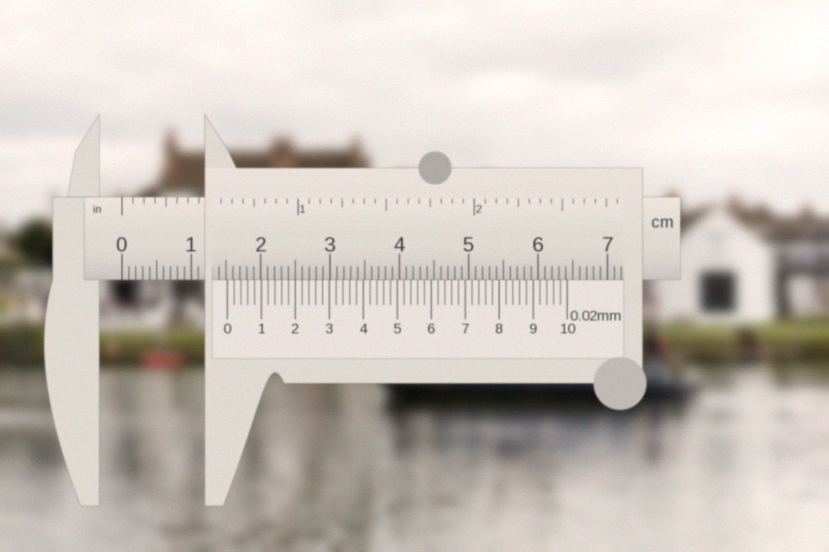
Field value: {"value": 15.2, "unit": "mm"}
